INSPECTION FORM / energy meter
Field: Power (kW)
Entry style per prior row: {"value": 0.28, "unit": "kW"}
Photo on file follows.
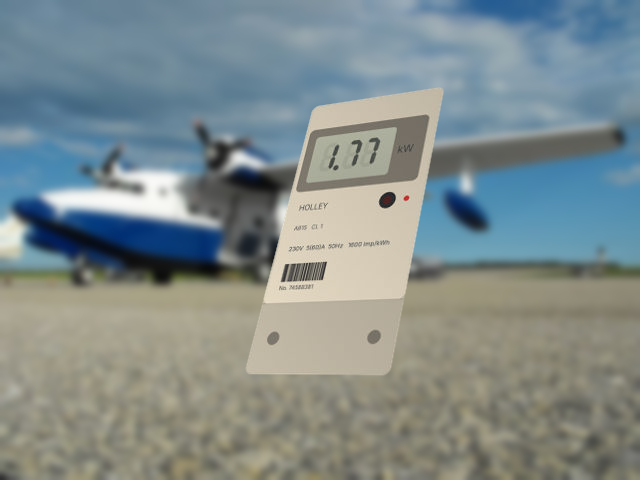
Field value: {"value": 1.77, "unit": "kW"}
